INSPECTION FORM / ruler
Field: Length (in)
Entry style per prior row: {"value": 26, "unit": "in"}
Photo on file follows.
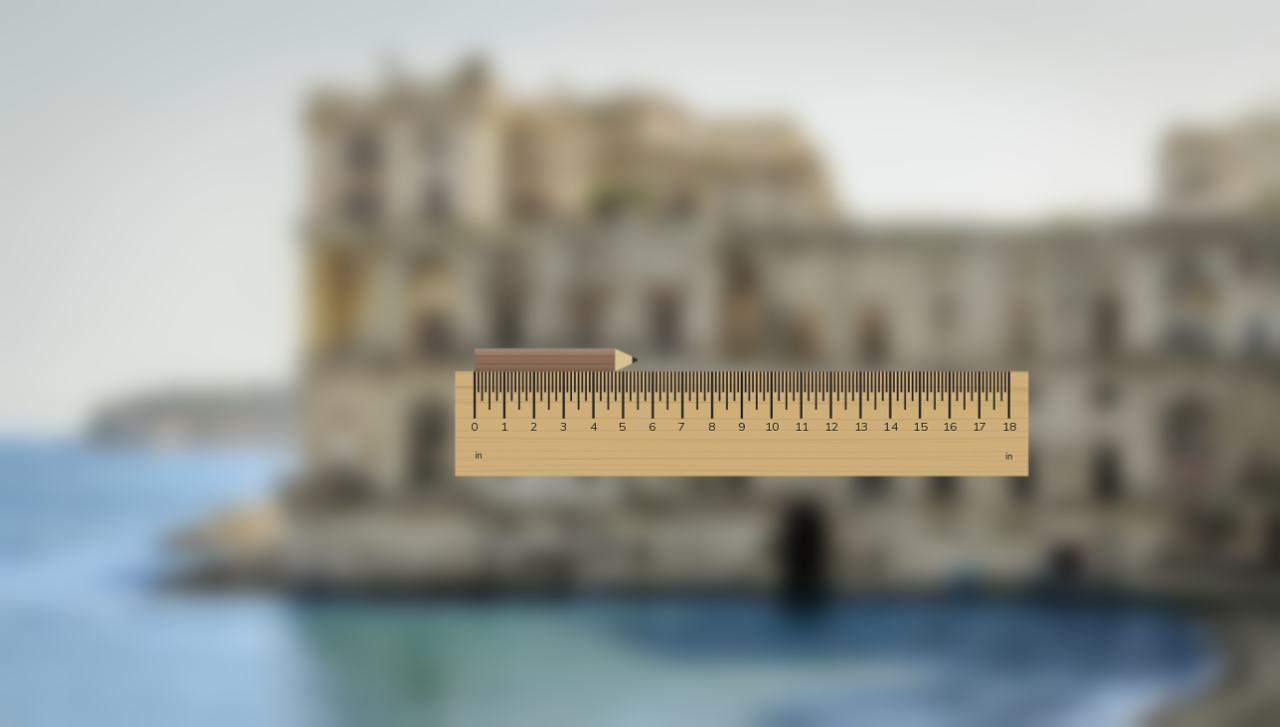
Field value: {"value": 5.5, "unit": "in"}
